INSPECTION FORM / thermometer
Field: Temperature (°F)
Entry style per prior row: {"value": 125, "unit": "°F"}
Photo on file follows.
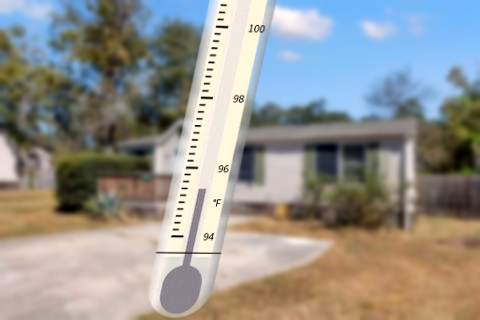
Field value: {"value": 95.4, "unit": "°F"}
